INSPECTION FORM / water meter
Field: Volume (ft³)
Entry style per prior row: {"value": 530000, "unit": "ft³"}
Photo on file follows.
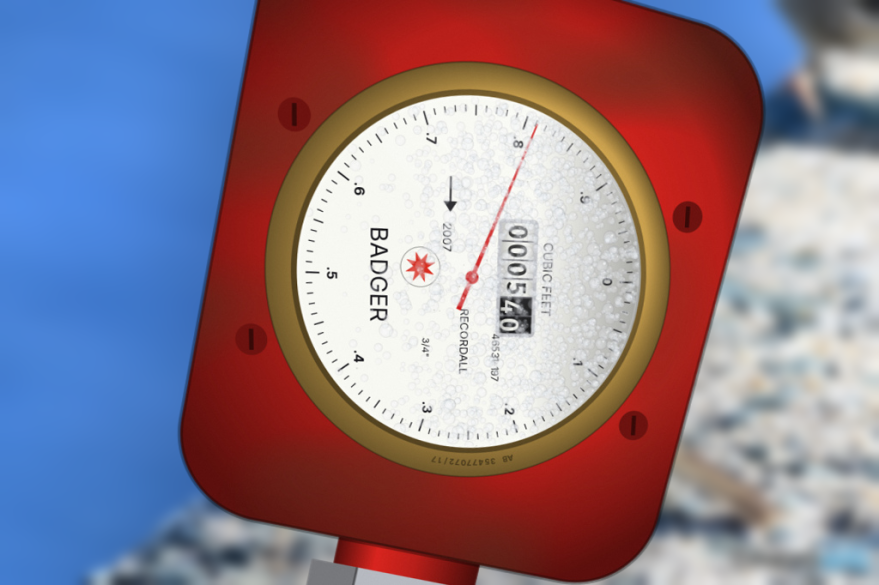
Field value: {"value": 539.81, "unit": "ft³"}
